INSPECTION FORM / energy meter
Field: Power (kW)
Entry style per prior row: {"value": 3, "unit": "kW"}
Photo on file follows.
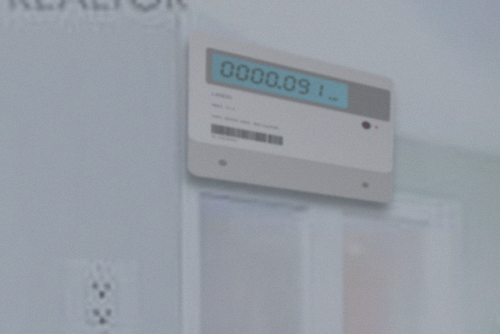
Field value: {"value": 0.091, "unit": "kW"}
